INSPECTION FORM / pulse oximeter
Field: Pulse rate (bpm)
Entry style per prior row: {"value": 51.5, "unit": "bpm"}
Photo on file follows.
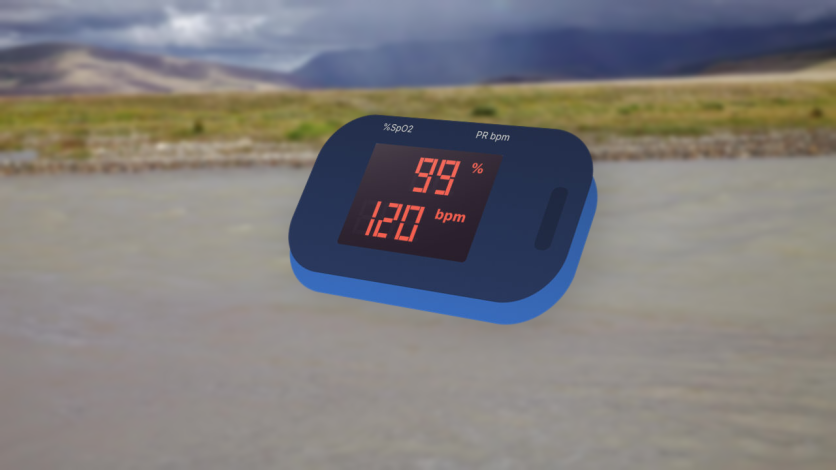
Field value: {"value": 120, "unit": "bpm"}
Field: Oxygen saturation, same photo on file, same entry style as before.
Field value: {"value": 99, "unit": "%"}
